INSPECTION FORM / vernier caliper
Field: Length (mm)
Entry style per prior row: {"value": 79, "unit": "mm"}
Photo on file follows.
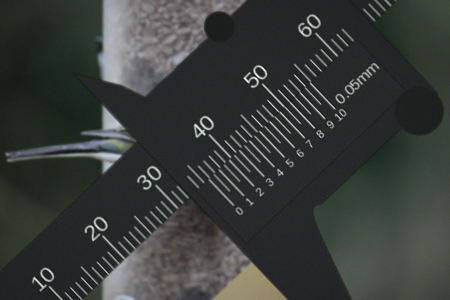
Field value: {"value": 35.8, "unit": "mm"}
